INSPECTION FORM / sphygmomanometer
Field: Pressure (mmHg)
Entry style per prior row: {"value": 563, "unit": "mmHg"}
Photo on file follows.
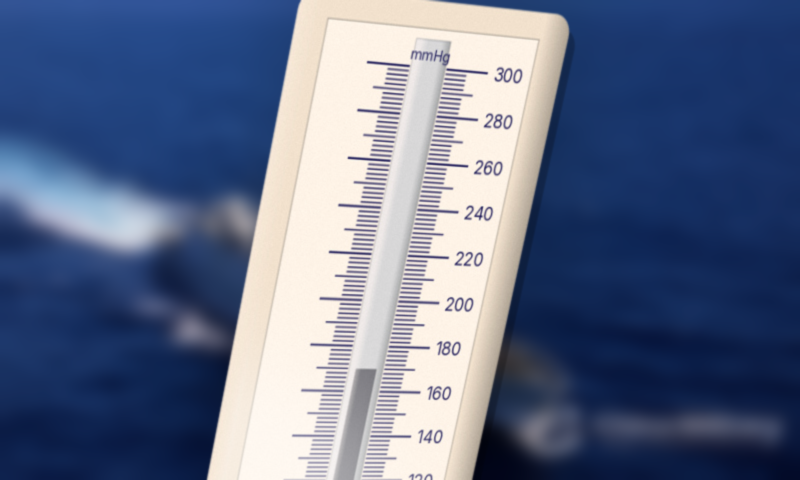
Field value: {"value": 170, "unit": "mmHg"}
